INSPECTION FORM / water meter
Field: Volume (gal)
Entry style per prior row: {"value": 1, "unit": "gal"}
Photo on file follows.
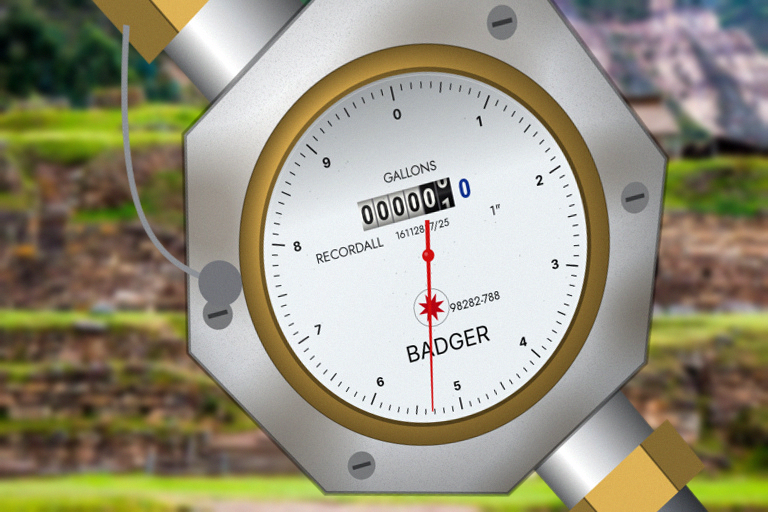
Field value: {"value": 5.3, "unit": "gal"}
